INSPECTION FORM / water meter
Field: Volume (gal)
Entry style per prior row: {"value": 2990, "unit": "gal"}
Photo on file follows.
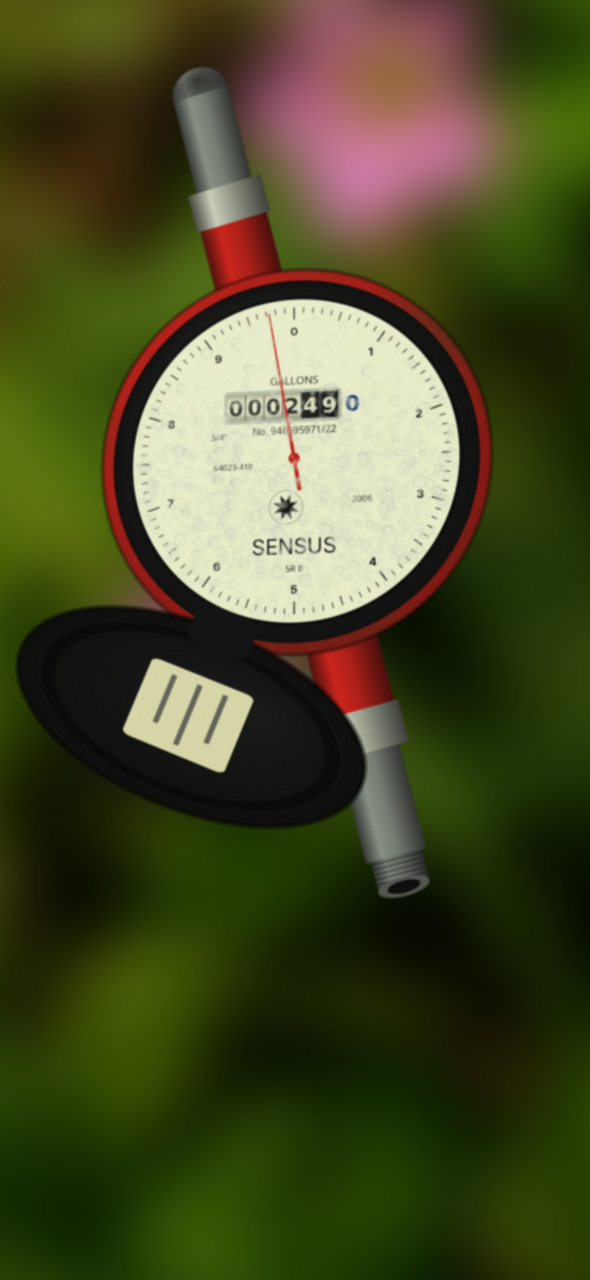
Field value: {"value": 2489.7, "unit": "gal"}
